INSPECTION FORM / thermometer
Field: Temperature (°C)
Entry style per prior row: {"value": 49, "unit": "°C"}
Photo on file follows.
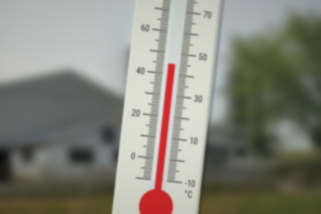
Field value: {"value": 45, "unit": "°C"}
